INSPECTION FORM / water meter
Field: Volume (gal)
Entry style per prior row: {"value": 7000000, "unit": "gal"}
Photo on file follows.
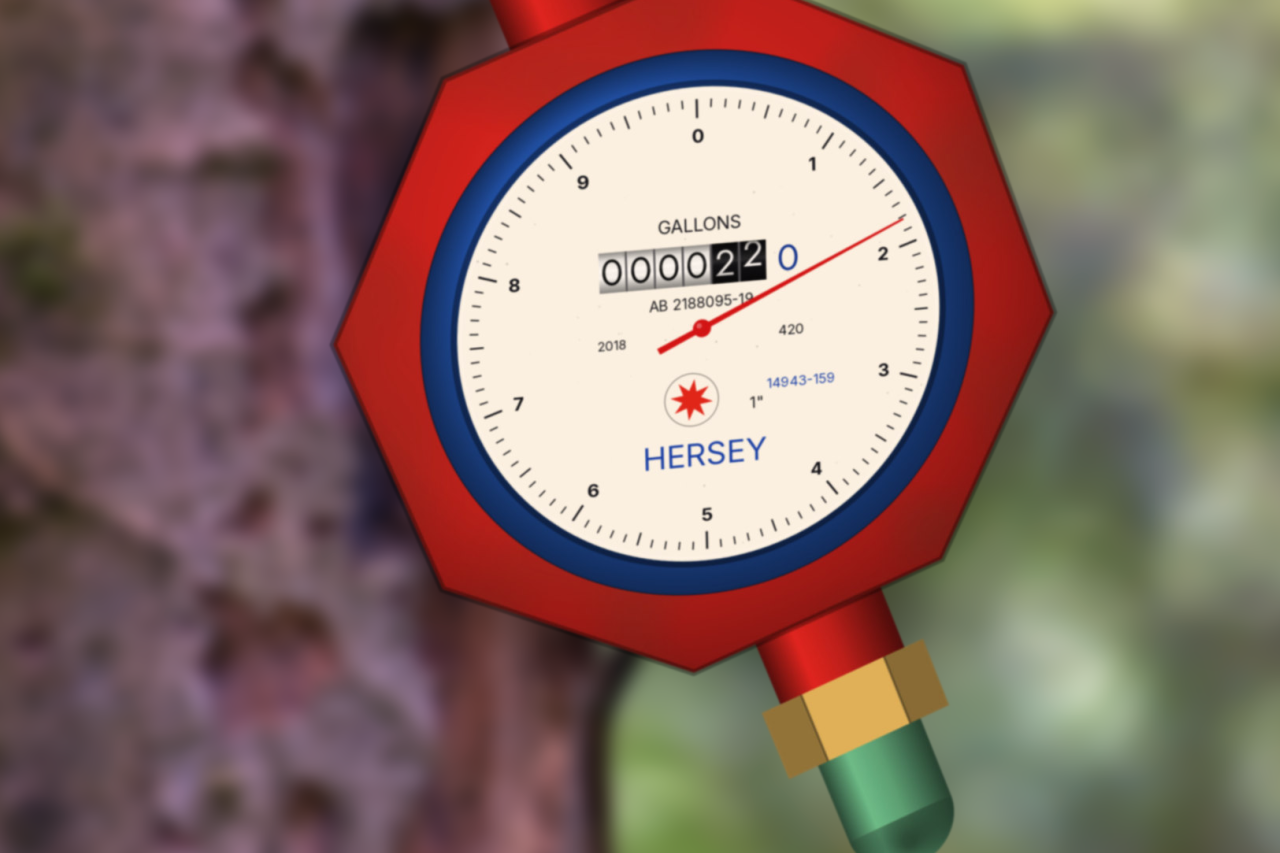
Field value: {"value": 221.8, "unit": "gal"}
